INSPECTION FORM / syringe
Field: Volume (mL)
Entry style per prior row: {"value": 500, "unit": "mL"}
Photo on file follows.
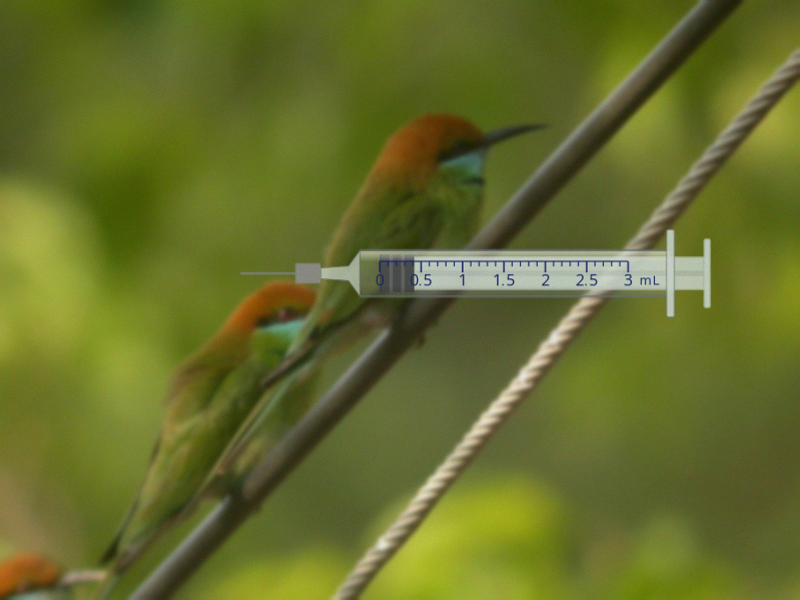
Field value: {"value": 0, "unit": "mL"}
